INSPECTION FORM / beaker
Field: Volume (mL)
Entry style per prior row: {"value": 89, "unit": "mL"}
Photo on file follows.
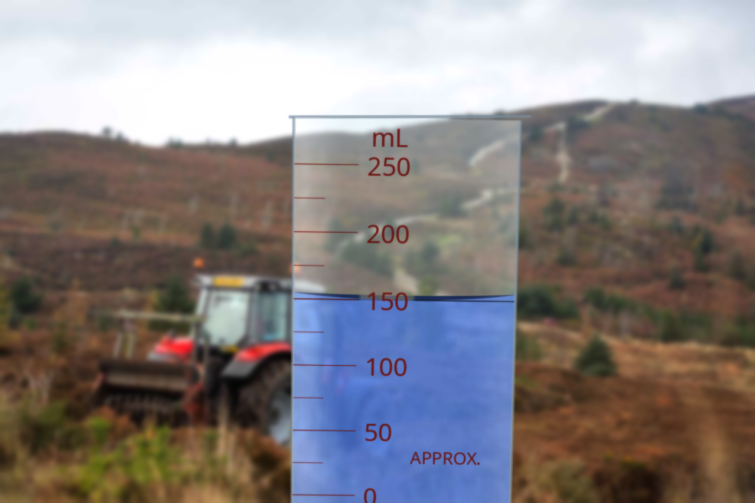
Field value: {"value": 150, "unit": "mL"}
